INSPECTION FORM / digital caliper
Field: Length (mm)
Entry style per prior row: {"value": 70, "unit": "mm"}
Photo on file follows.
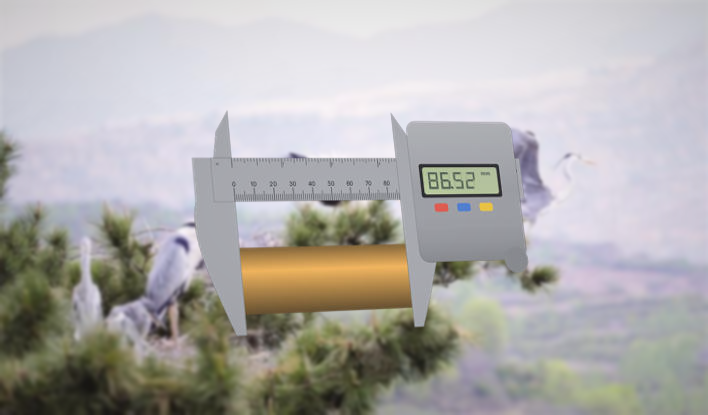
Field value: {"value": 86.52, "unit": "mm"}
